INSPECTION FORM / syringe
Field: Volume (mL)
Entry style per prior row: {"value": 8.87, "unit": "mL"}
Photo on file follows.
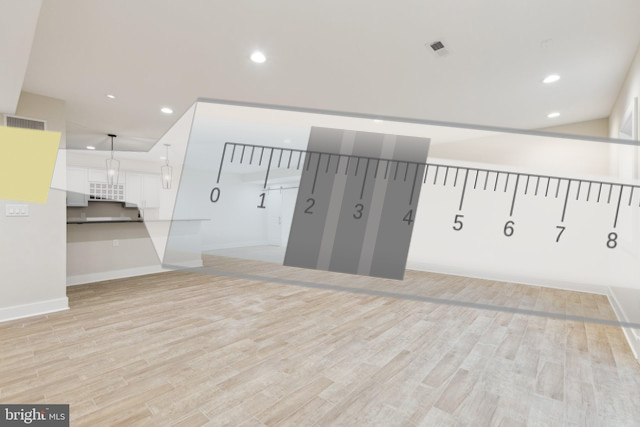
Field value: {"value": 1.7, "unit": "mL"}
